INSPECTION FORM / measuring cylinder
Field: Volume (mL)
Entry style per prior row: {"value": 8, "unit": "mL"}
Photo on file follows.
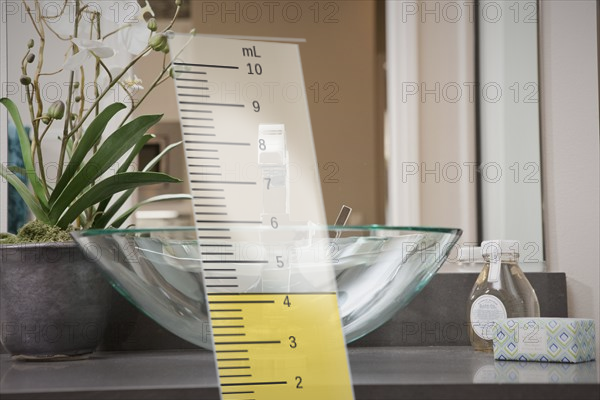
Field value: {"value": 4.2, "unit": "mL"}
